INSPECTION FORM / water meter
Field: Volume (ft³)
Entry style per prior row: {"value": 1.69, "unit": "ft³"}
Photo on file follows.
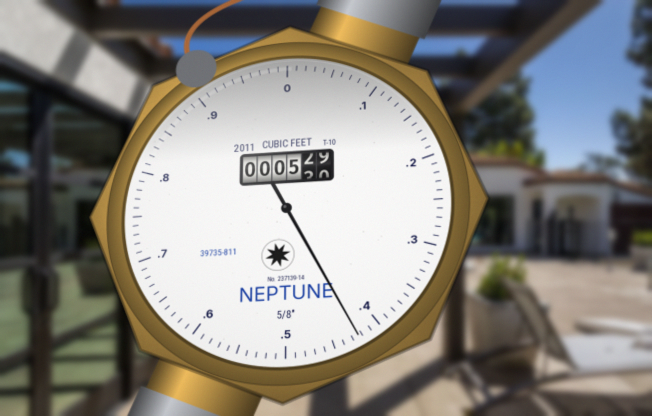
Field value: {"value": 529.42, "unit": "ft³"}
